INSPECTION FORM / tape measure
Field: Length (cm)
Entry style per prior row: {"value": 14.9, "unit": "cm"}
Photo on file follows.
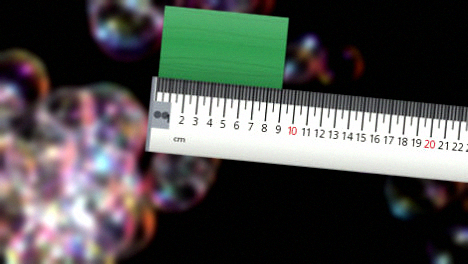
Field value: {"value": 9, "unit": "cm"}
